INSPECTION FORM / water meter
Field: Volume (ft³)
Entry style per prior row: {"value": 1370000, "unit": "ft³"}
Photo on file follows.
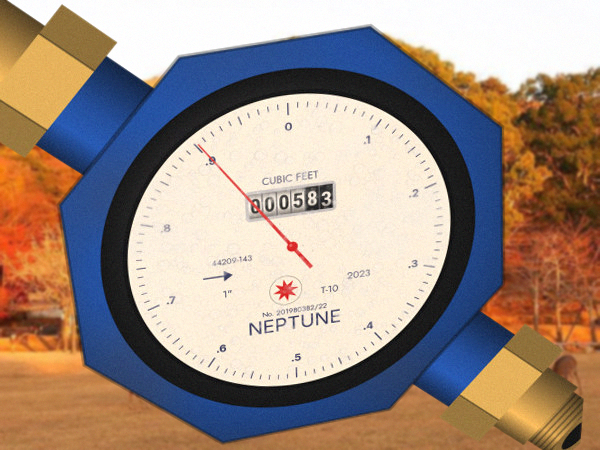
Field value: {"value": 582.90, "unit": "ft³"}
